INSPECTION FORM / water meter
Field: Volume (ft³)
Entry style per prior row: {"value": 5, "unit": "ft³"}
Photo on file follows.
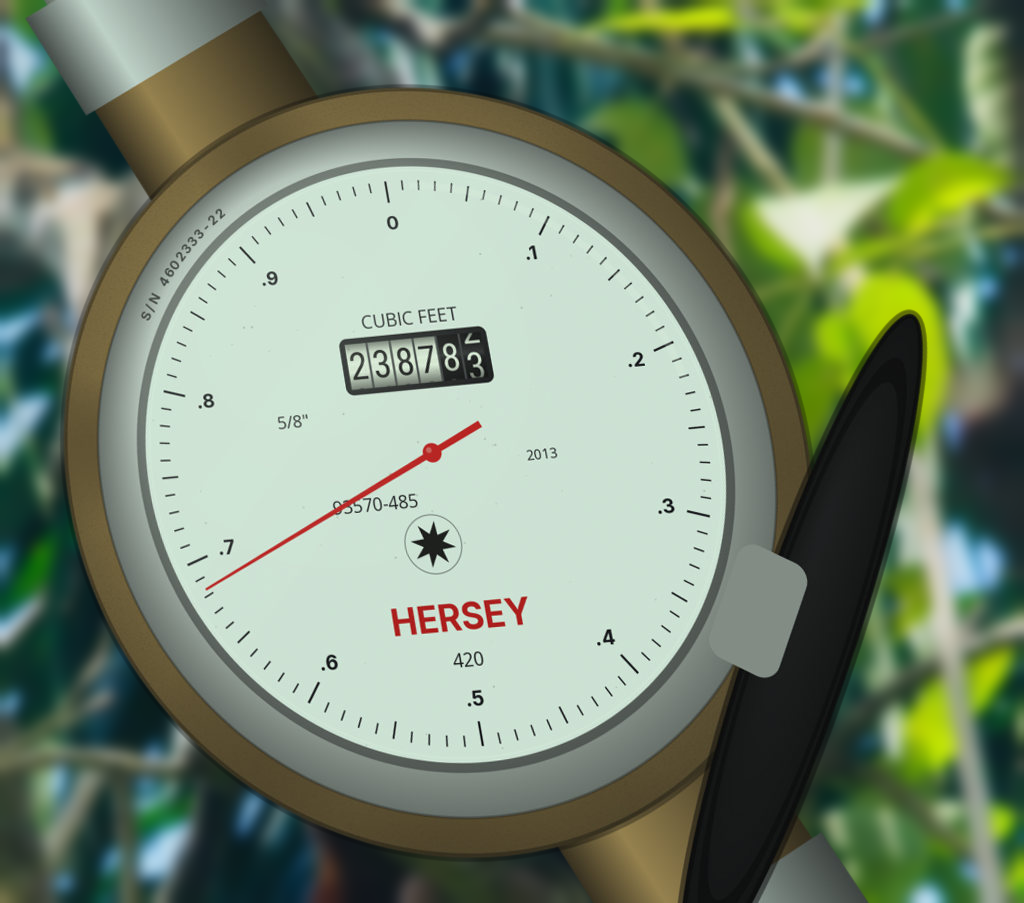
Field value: {"value": 238782.68, "unit": "ft³"}
